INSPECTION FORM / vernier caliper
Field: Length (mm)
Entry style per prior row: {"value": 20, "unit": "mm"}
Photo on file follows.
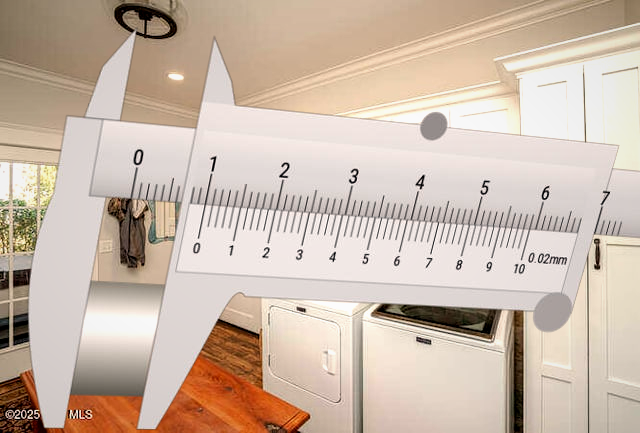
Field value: {"value": 10.0, "unit": "mm"}
